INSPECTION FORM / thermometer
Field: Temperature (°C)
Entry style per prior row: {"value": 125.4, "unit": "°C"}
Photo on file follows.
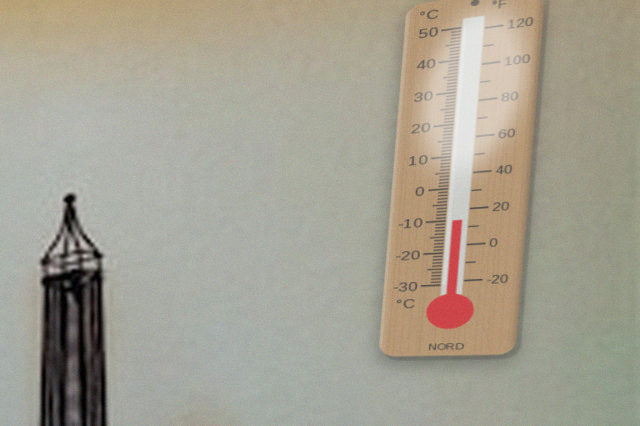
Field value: {"value": -10, "unit": "°C"}
